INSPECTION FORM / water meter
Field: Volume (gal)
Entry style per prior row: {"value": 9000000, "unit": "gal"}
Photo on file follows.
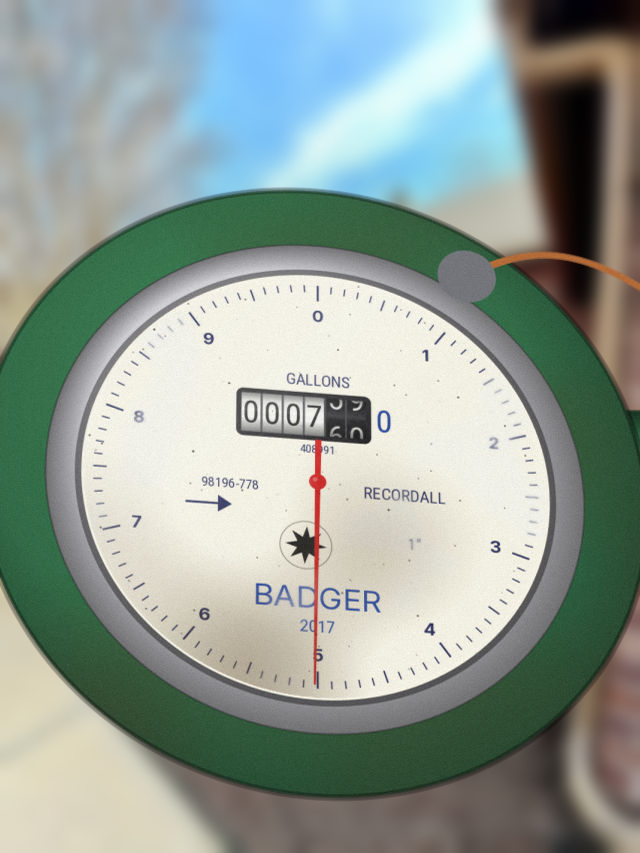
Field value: {"value": 7595.0, "unit": "gal"}
